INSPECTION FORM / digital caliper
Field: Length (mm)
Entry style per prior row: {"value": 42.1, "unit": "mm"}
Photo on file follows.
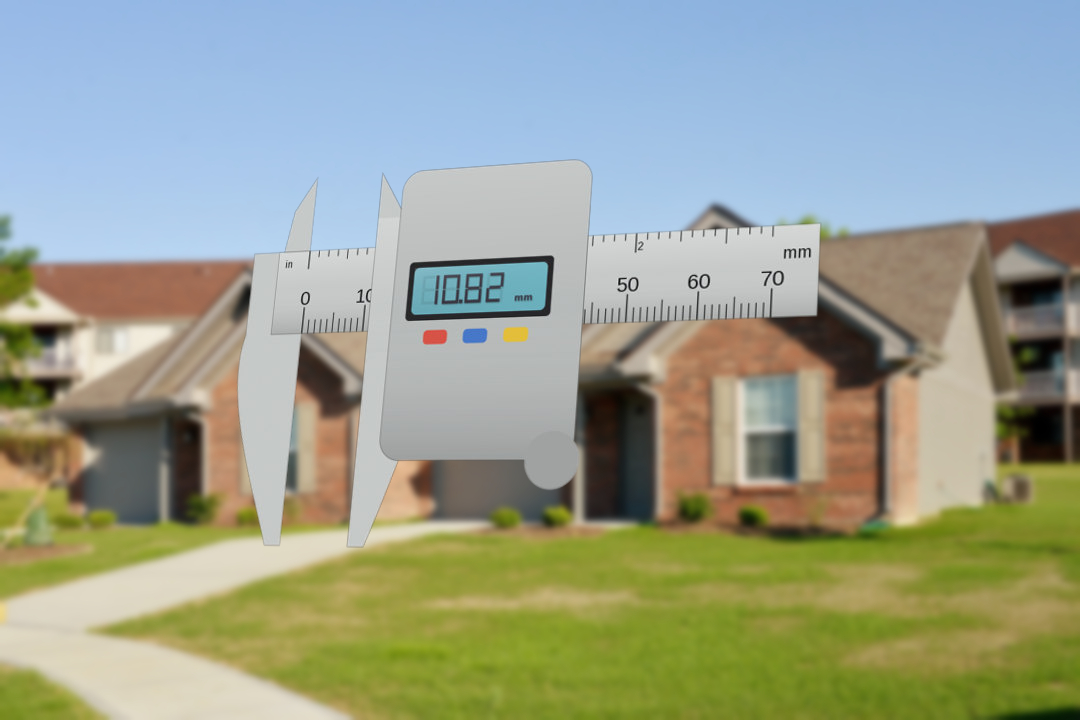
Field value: {"value": 10.82, "unit": "mm"}
